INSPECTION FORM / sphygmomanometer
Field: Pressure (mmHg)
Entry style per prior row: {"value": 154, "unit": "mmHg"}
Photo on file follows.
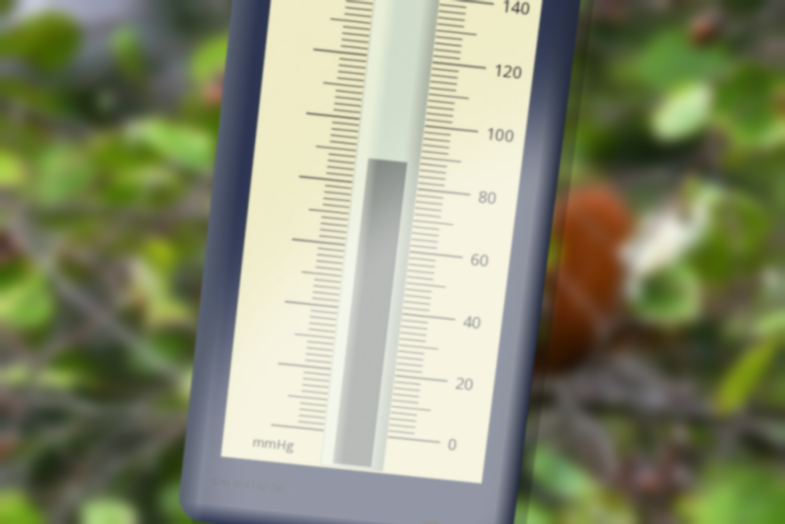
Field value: {"value": 88, "unit": "mmHg"}
